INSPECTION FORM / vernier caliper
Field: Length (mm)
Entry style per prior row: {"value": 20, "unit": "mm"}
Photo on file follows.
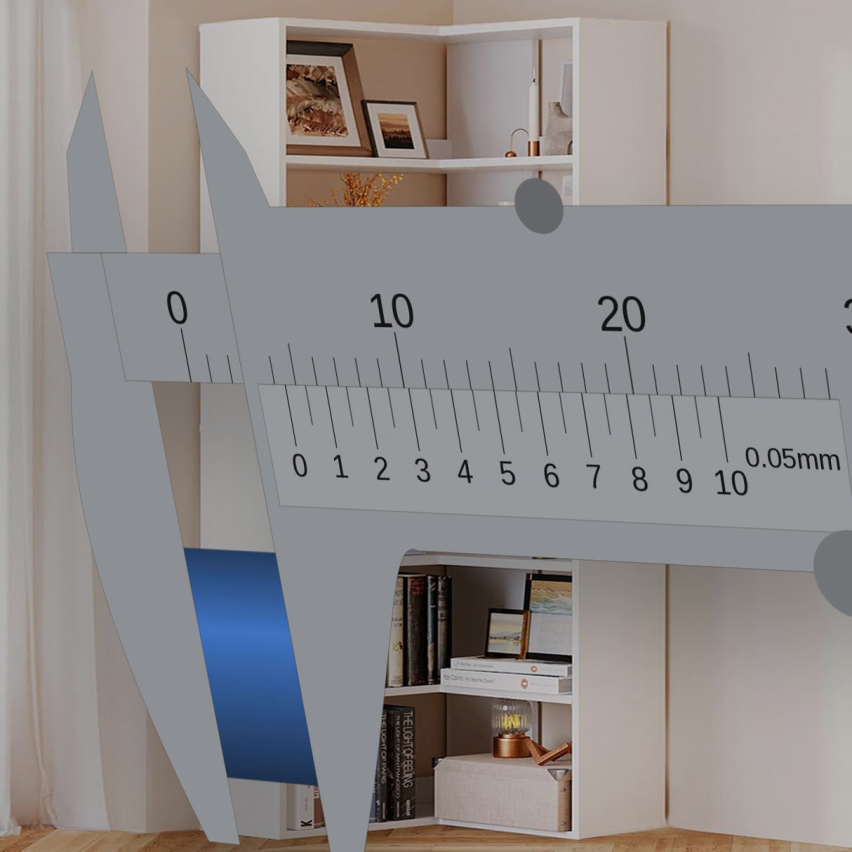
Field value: {"value": 4.50, "unit": "mm"}
